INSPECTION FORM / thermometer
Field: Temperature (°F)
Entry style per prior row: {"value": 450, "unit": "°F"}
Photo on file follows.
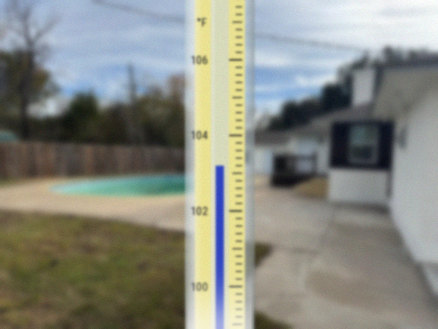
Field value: {"value": 103.2, "unit": "°F"}
